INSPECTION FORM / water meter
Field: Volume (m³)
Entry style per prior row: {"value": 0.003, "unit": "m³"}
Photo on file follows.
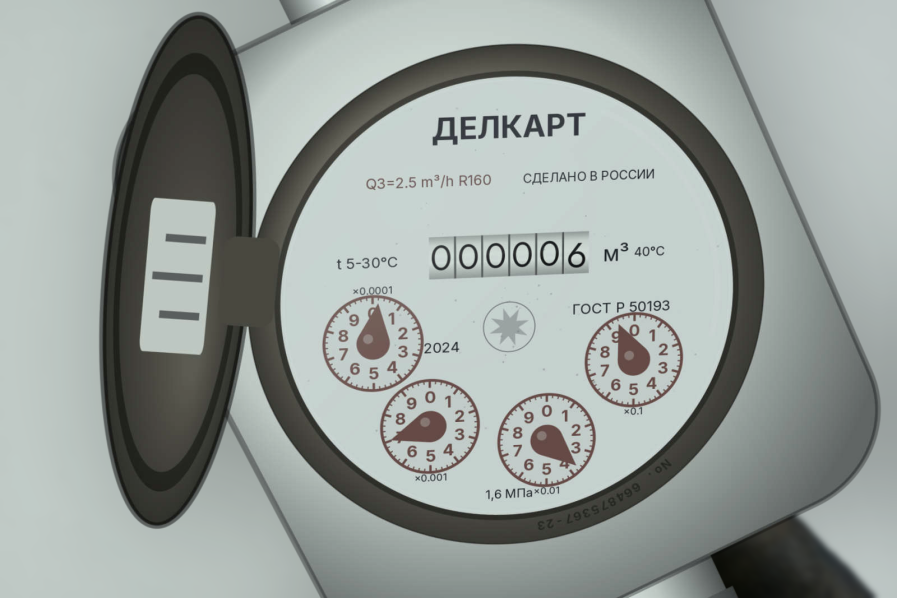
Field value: {"value": 5.9370, "unit": "m³"}
